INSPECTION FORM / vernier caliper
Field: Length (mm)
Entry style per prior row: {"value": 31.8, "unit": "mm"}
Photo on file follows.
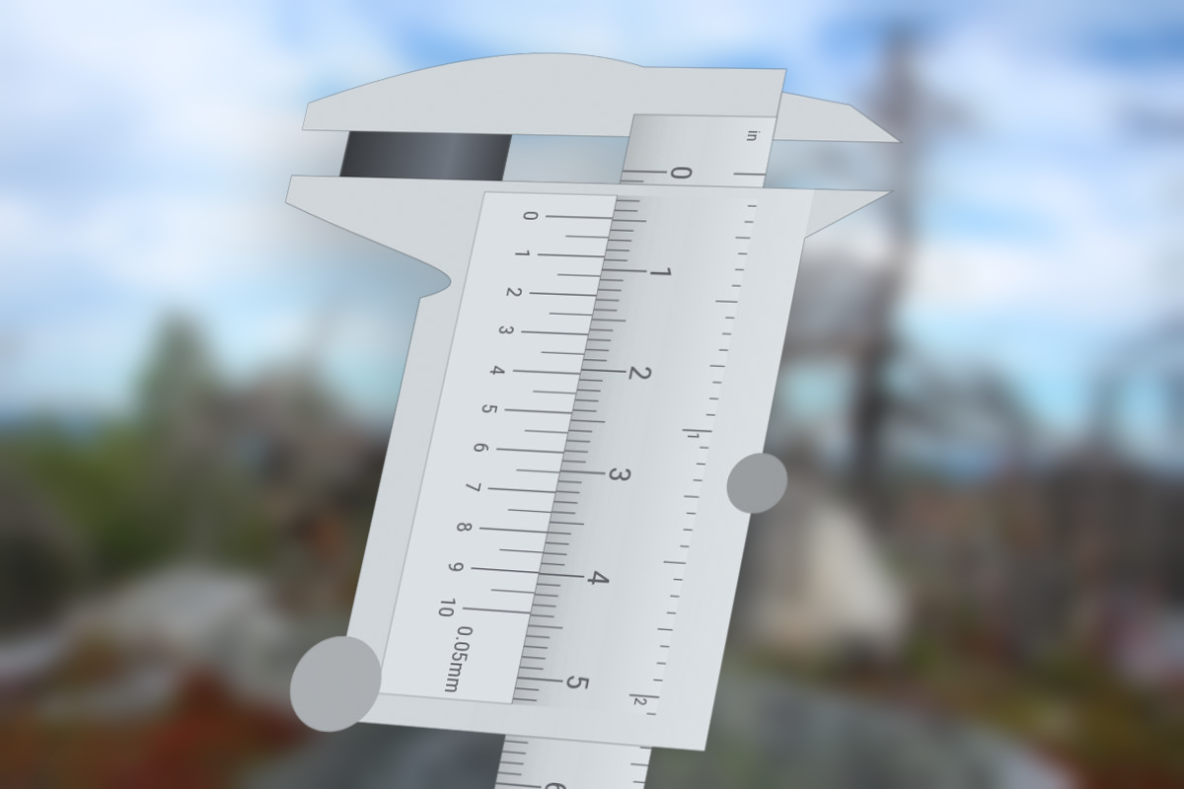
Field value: {"value": 4.8, "unit": "mm"}
